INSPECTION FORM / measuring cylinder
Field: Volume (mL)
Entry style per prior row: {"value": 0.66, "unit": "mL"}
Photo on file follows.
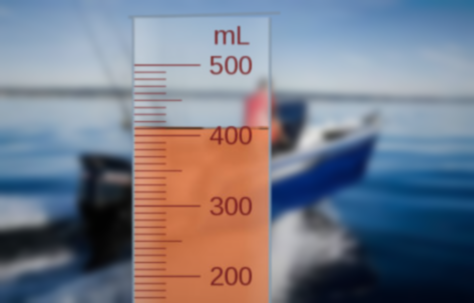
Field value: {"value": 410, "unit": "mL"}
